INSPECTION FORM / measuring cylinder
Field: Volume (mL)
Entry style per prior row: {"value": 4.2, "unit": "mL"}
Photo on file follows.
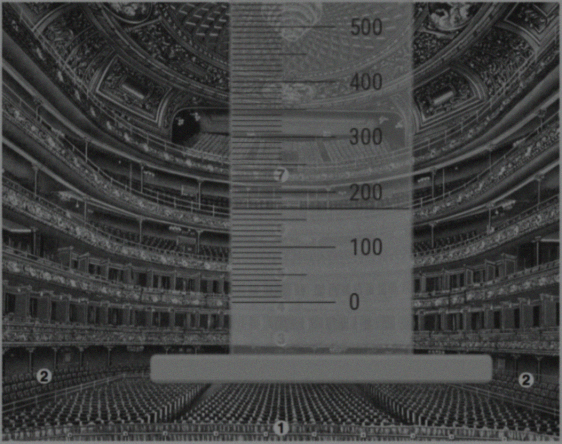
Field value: {"value": 170, "unit": "mL"}
